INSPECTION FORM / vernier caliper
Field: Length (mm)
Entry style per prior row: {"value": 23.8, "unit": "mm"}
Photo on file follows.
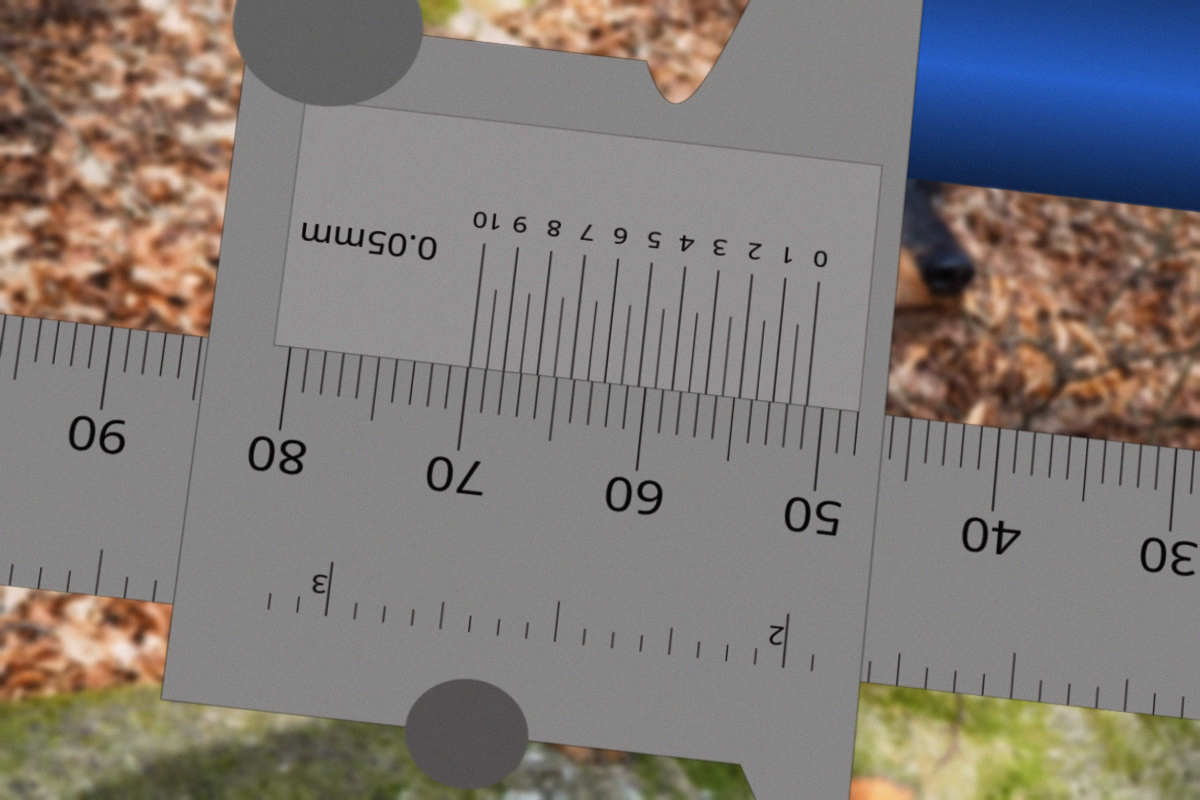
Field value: {"value": 50.9, "unit": "mm"}
